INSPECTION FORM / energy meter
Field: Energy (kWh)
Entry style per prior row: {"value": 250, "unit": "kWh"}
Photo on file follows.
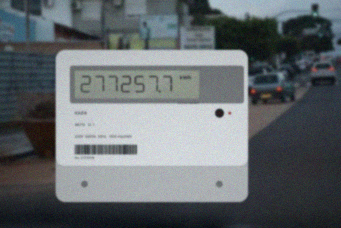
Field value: {"value": 277257.7, "unit": "kWh"}
